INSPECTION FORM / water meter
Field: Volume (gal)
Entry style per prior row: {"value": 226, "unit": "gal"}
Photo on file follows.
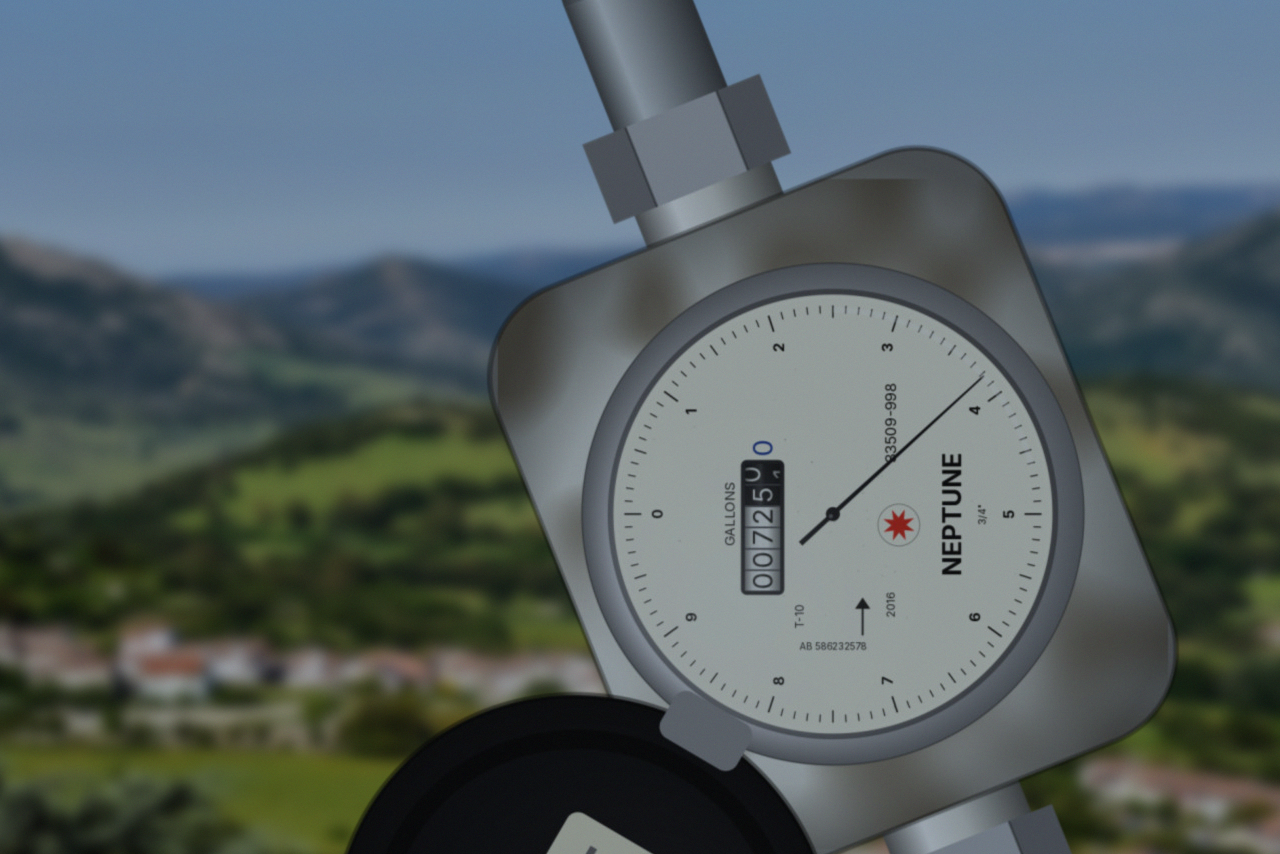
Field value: {"value": 72503.8, "unit": "gal"}
